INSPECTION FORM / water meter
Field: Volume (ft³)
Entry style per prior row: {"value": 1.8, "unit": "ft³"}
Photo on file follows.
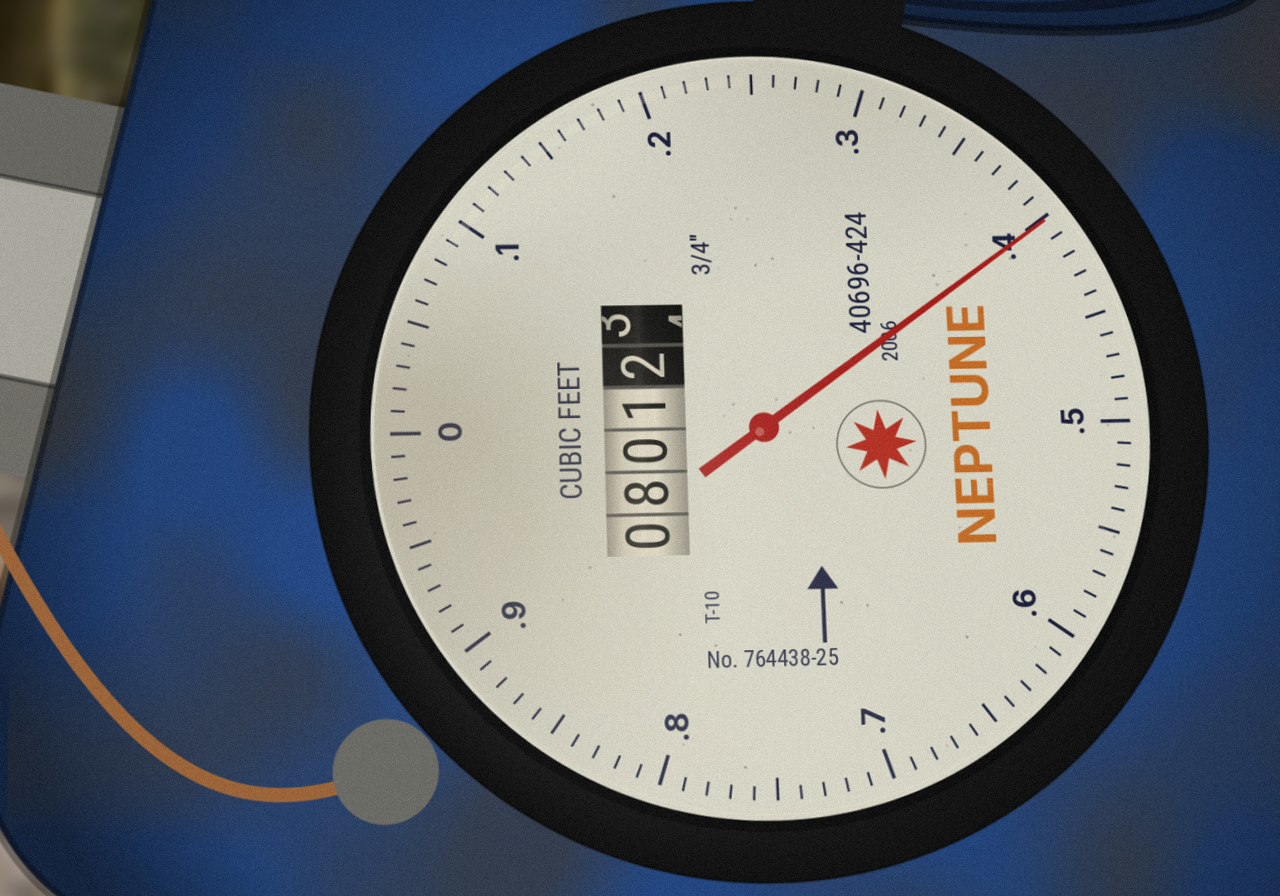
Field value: {"value": 80123.40, "unit": "ft³"}
